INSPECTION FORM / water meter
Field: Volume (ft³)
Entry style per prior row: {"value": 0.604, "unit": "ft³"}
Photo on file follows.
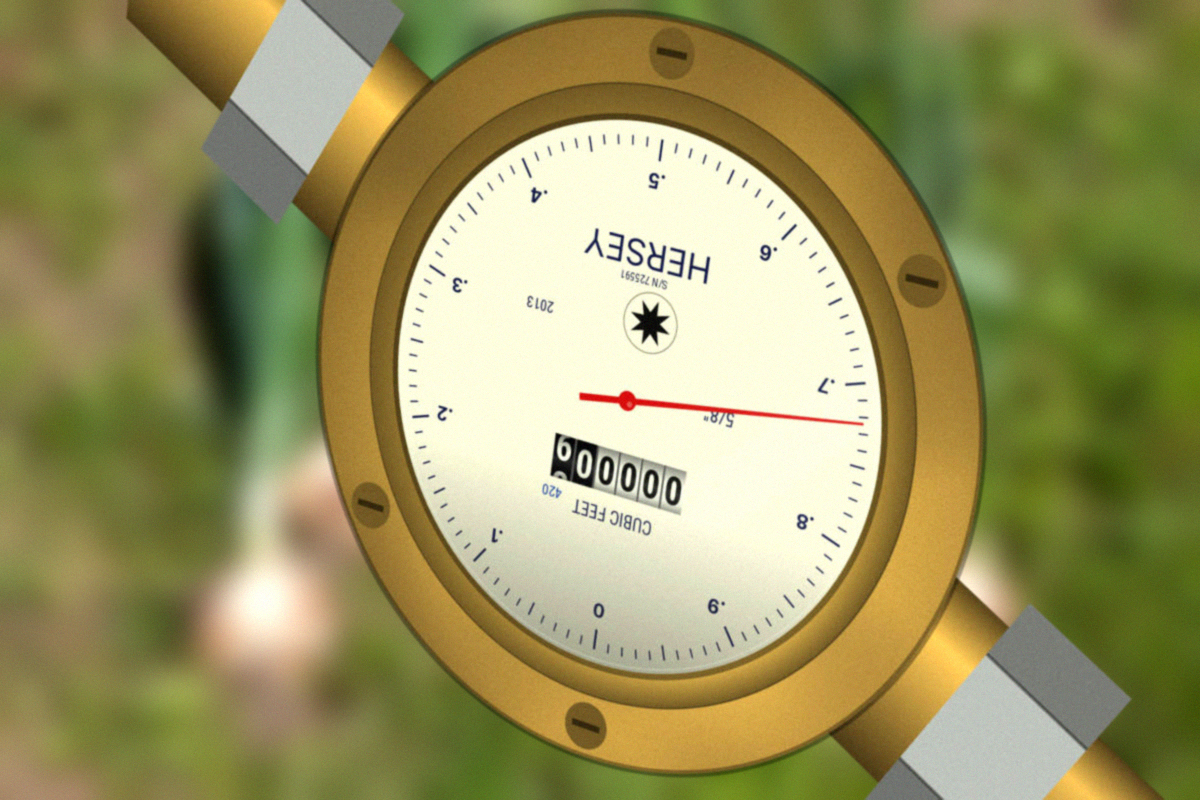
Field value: {"value": 8.72, "unit": "ft³"}
